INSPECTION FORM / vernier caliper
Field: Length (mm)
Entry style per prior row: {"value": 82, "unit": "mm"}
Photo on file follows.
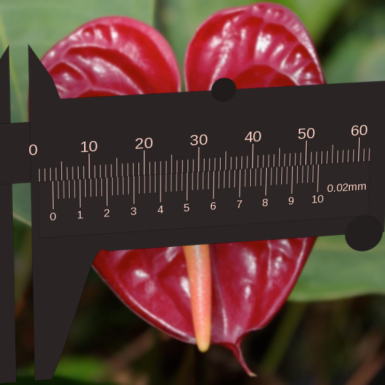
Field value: {"value": 3.4, "unit": "mm"}
